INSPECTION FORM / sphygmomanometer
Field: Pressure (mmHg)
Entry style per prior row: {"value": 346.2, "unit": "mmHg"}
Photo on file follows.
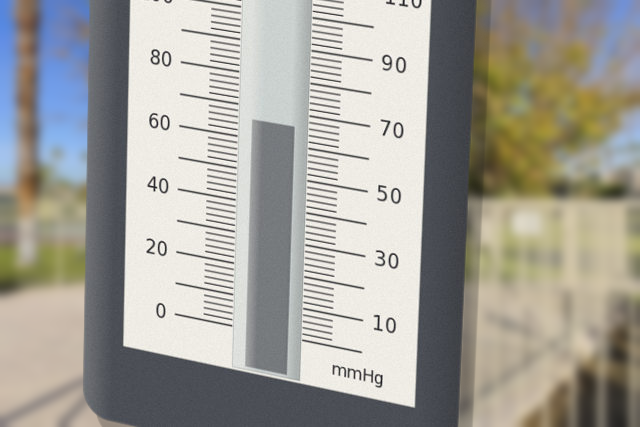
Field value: {"value": 66, "unit": "mmHg"}
